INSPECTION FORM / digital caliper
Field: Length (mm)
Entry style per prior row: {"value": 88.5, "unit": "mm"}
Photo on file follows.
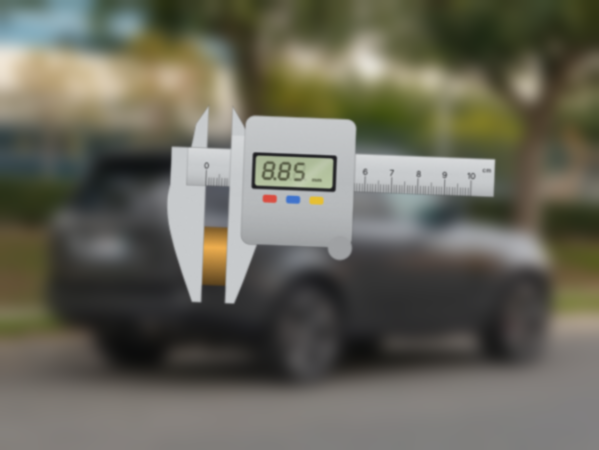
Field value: {"value": 8.85, "unit": "mm"}
